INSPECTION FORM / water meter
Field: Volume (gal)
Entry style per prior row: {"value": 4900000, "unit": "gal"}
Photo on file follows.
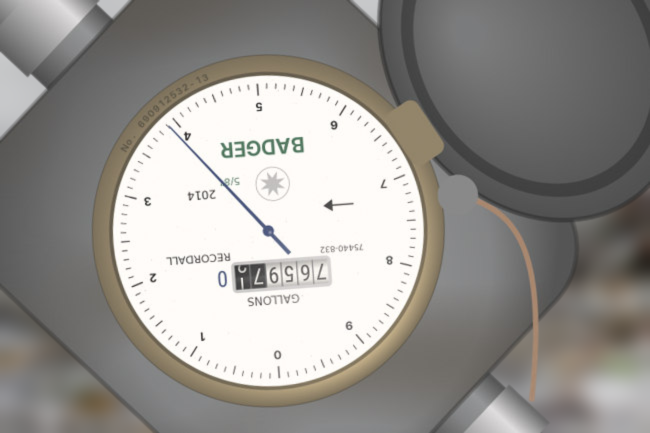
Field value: {"value": 7659713.9, "unit": "gal"}
